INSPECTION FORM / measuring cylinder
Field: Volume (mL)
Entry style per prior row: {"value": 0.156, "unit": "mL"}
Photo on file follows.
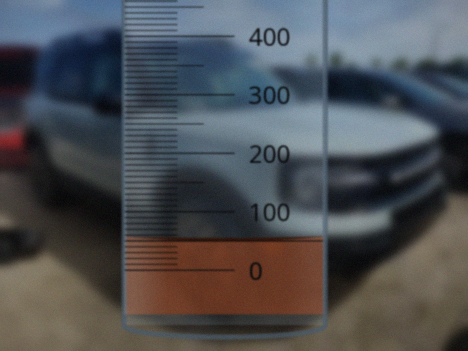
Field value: {"value": 50, "unit": "mL"}
